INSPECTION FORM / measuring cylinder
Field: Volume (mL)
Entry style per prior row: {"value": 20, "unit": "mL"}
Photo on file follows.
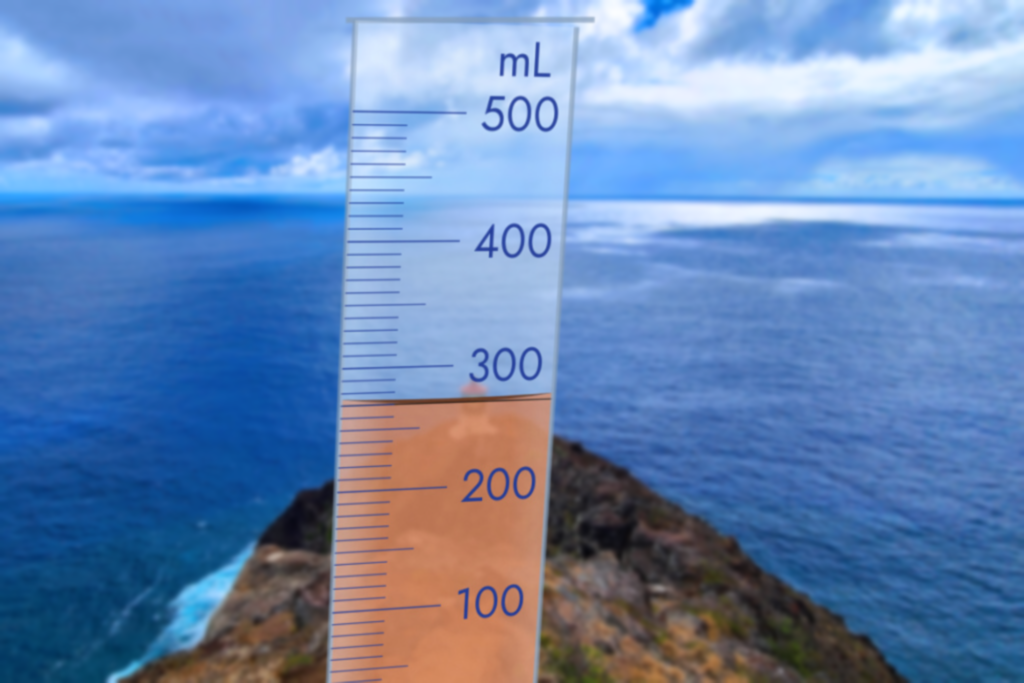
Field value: {"value": 270, "unit": "mL"}
